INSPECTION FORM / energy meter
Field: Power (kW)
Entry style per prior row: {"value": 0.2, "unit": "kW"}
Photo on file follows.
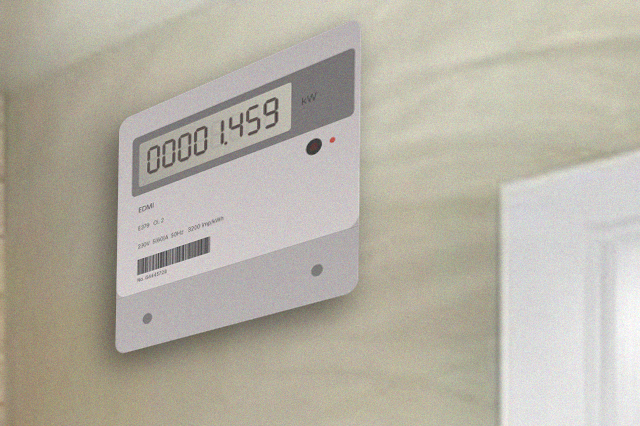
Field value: {"value": 1.459, "unit": "kW"}
